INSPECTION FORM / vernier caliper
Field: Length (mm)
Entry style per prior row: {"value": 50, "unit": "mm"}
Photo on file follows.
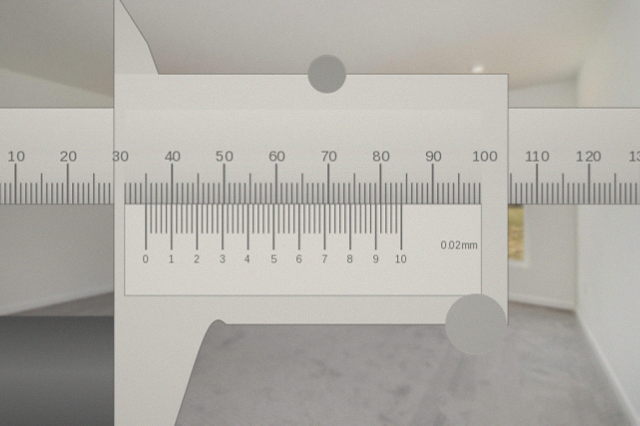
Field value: {"value": 35.0, "unit": "mm"}
